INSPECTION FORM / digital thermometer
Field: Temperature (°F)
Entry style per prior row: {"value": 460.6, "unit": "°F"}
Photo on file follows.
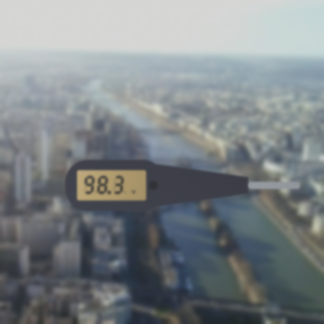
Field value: {"value": 98.3, "unit": "°F"}
